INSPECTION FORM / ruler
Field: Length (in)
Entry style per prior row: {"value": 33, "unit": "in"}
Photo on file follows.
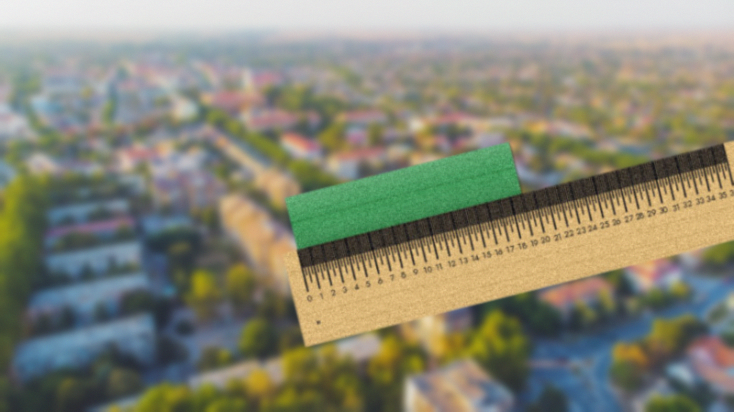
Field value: {"value": 19, "unit": "in"}
